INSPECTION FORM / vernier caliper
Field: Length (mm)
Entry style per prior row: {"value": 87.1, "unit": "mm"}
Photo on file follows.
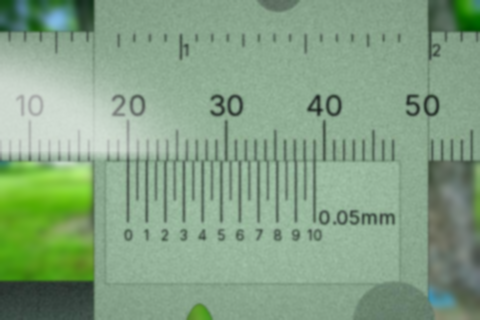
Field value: {"value": 20.0, "unit": "mm"}
